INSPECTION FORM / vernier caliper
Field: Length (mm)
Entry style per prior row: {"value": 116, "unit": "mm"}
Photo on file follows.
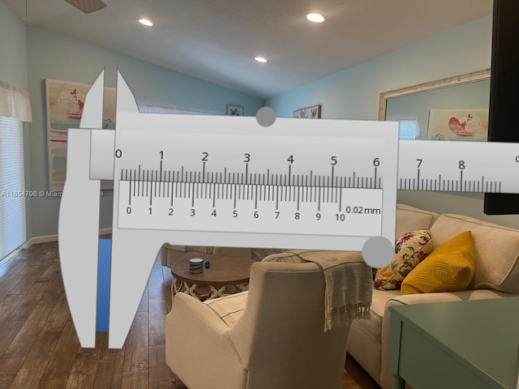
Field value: {"value": 3.0, "unit": "mm"}
